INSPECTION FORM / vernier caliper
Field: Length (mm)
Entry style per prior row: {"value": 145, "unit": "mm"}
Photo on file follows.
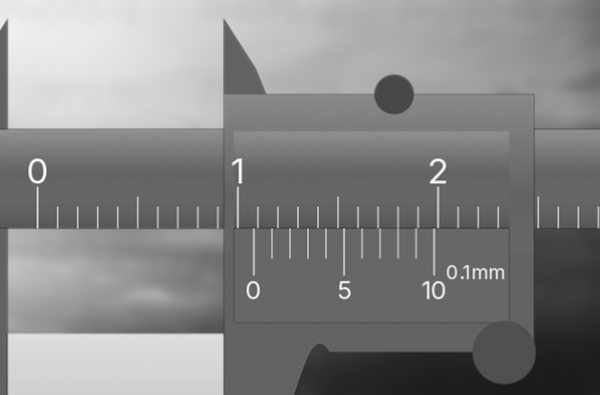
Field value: {"value": 10.8, "unit": "mm"}
